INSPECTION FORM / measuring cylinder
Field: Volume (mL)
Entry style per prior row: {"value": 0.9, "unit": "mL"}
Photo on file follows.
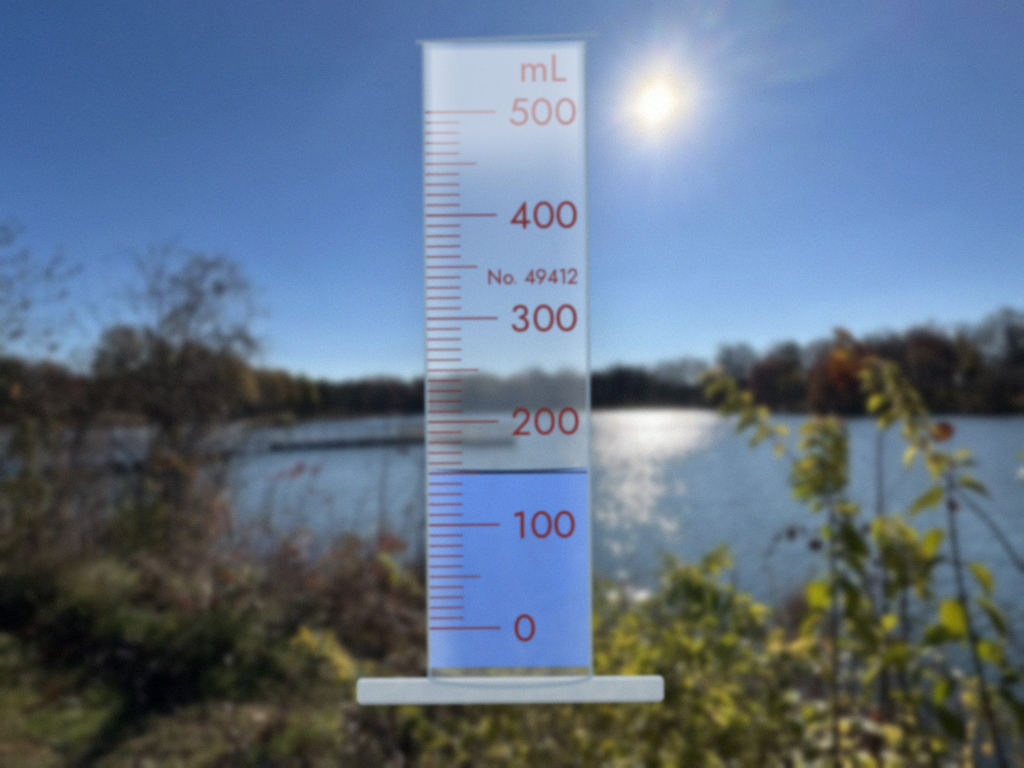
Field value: {"value": 150, "unit": "mL"}
